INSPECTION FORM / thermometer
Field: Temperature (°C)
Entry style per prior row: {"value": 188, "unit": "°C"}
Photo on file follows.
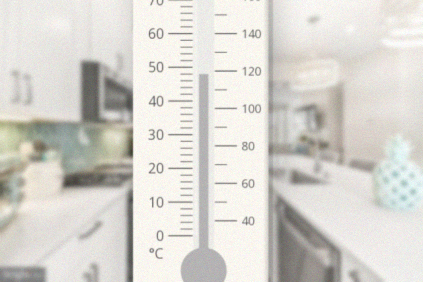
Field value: {"value": 48, "unit": "°C"}
